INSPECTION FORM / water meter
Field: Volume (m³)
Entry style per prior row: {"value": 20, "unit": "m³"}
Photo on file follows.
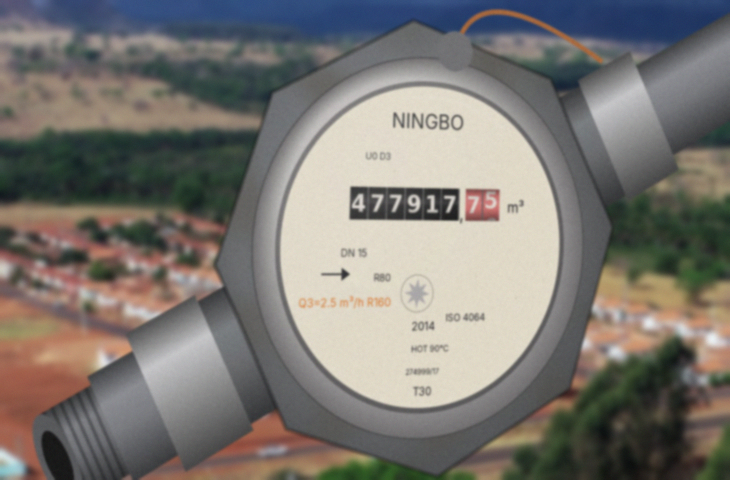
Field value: {"value": 477917.75, "unit": "m³"}
